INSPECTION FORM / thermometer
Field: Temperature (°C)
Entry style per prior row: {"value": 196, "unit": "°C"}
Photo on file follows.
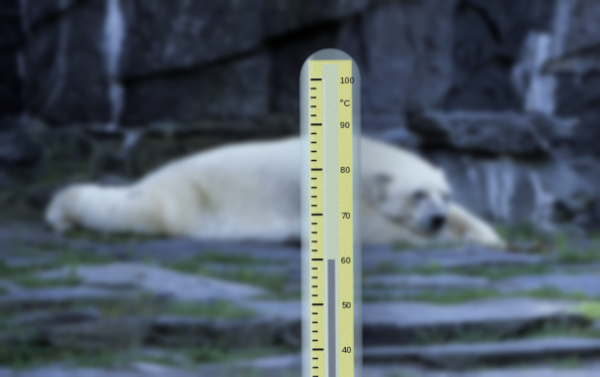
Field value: {"value": 60, "unit": "°C"}
